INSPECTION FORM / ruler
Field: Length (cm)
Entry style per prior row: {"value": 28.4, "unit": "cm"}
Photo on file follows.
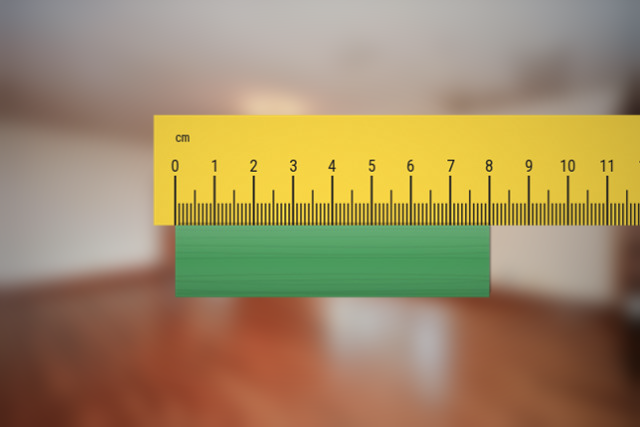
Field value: {"value": 8, "unit": "cm"}
